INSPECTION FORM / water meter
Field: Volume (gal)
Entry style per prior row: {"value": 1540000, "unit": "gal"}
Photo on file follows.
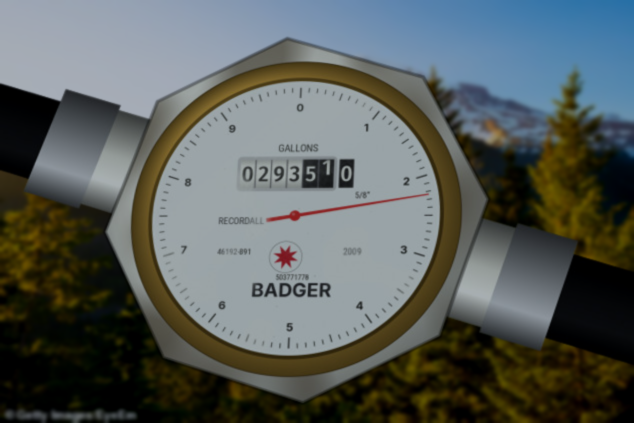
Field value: {"value": 293512.2, "unit": "gal"}
